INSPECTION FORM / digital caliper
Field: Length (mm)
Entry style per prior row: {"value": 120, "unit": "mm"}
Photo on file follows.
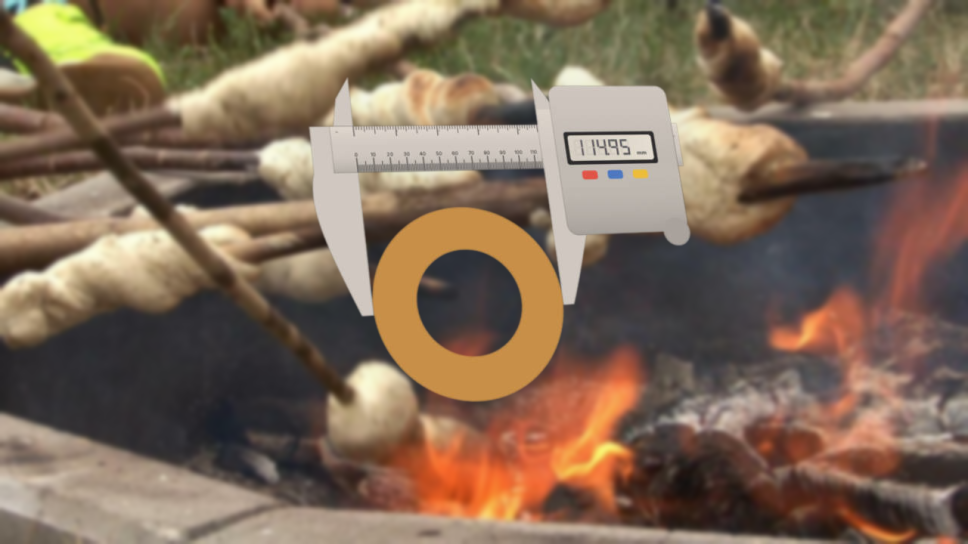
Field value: {"value": 114.95, "unit": "mm"}
